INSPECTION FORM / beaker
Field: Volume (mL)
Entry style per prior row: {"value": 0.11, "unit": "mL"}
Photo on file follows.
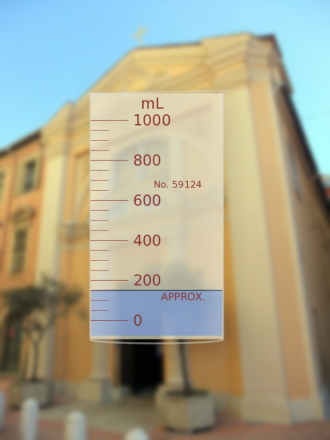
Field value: {"value": 150, "unit": "mL"}
